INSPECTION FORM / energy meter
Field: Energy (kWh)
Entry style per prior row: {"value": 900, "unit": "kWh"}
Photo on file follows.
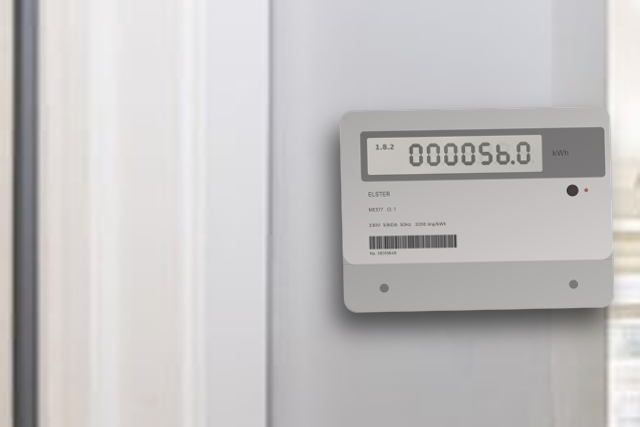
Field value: {"value": 56.0, "unit": "kWh"}
